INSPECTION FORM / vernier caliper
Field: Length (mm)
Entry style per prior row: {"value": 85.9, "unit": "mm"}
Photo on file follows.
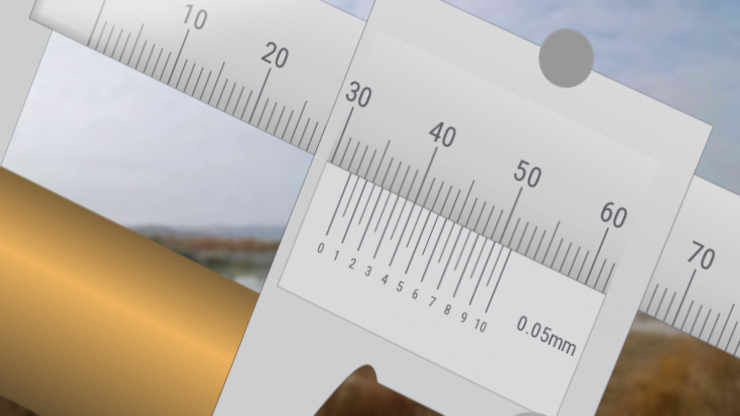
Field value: {"value": 32.4, "unit": "mm"}
